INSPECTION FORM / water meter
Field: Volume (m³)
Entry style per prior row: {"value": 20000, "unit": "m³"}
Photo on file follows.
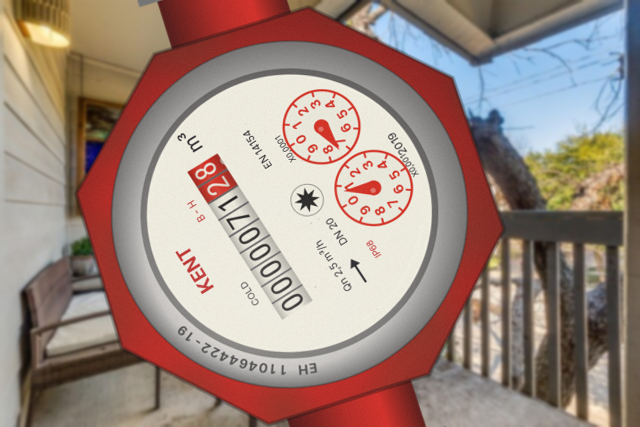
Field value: {"value": 71.2807, "unit": "m³"}
